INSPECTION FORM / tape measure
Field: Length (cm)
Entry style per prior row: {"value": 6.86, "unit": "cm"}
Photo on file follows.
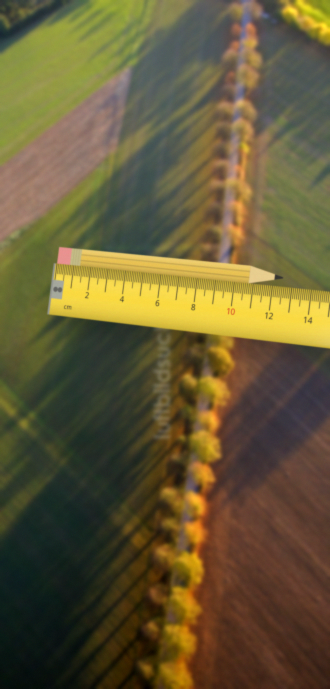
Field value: {"value": 12.5, "unit": "cm"}
